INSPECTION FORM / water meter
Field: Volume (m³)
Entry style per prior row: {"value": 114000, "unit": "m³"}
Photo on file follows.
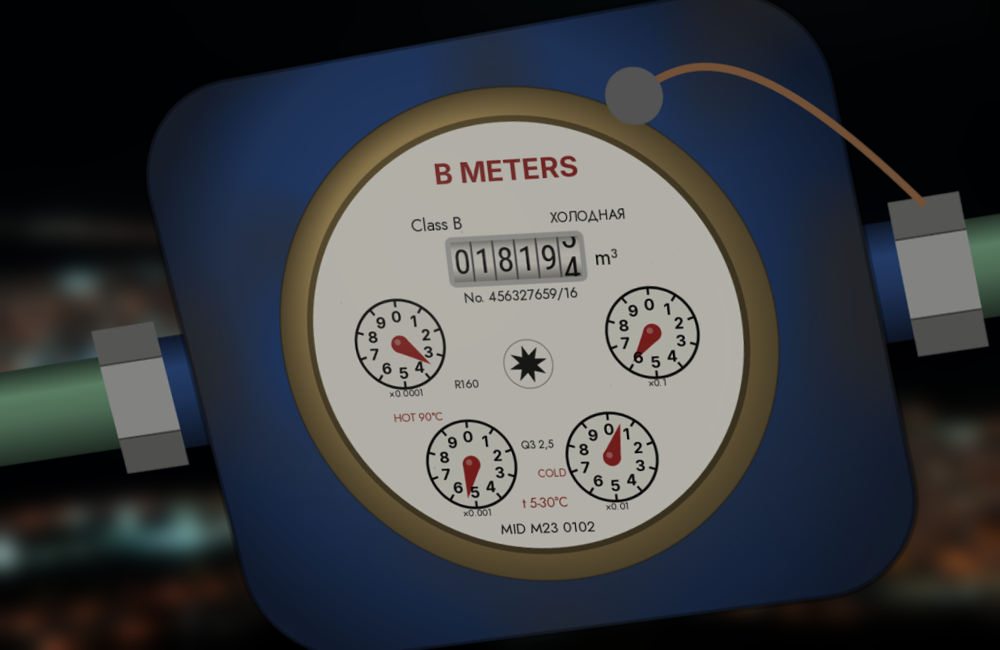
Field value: {"value": 18193.6053, "unit": "m³"}
